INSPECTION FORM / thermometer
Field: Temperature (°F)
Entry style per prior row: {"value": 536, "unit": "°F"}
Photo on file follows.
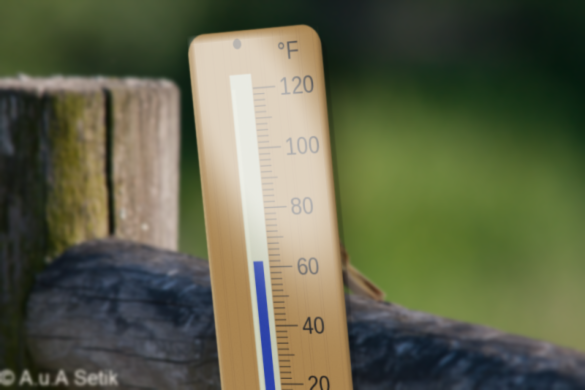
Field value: {"value": 62, "unit": "°F"}
